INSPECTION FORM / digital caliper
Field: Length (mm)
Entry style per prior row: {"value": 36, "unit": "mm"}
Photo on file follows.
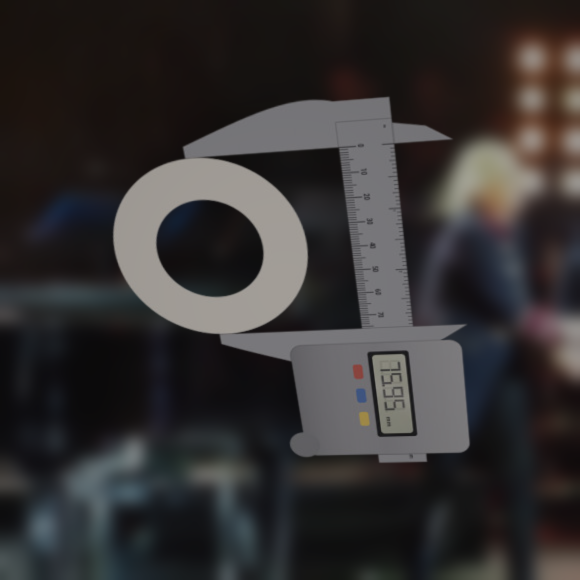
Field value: {"value": 75.95, "unit": "mm"}
